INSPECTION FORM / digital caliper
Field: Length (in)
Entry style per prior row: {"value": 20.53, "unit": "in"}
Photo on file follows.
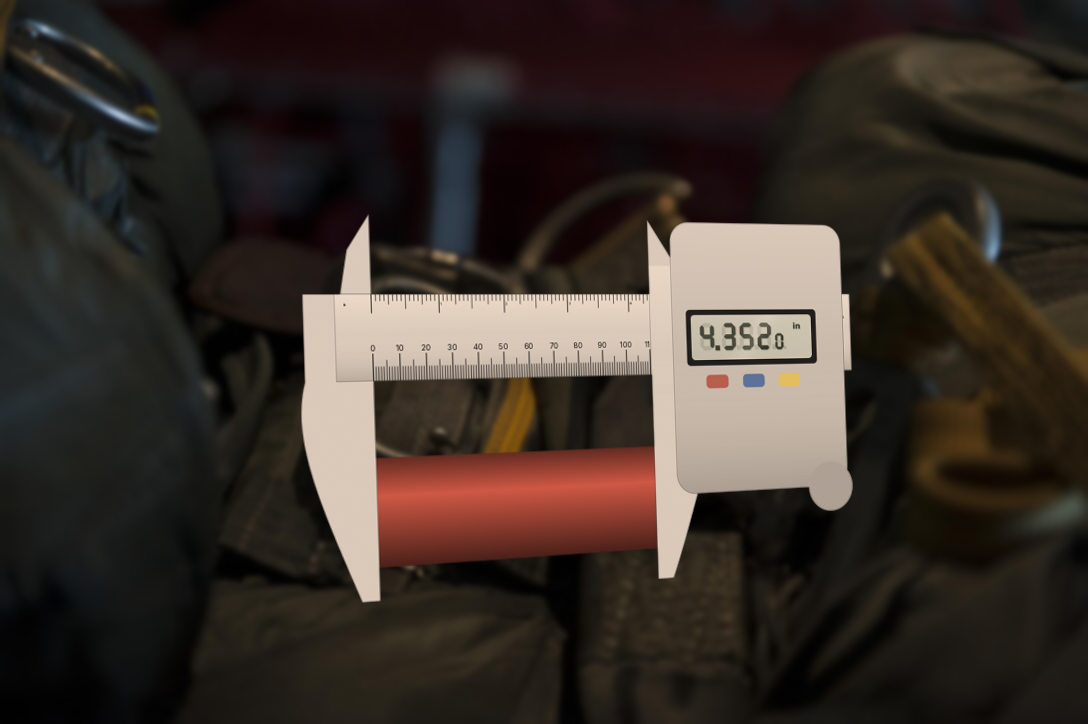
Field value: {"value": 4.3520, "unit": "in"}
